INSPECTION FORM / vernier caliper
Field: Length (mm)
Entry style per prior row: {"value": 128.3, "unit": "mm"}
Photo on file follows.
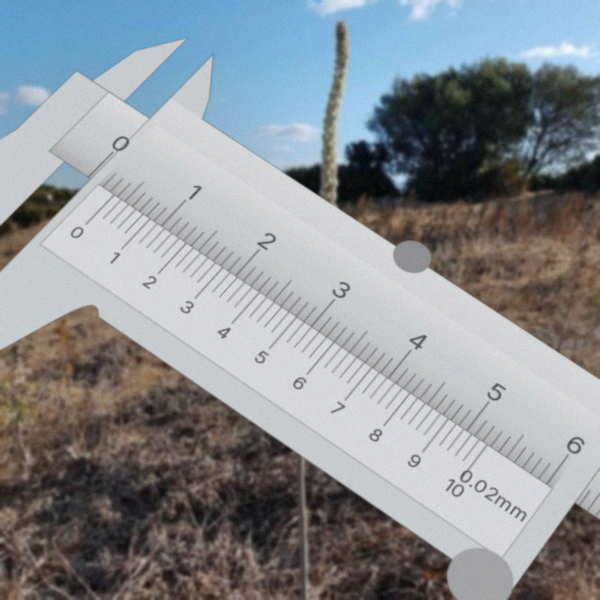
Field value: {"value": 3.6, "unit": "mm"}
